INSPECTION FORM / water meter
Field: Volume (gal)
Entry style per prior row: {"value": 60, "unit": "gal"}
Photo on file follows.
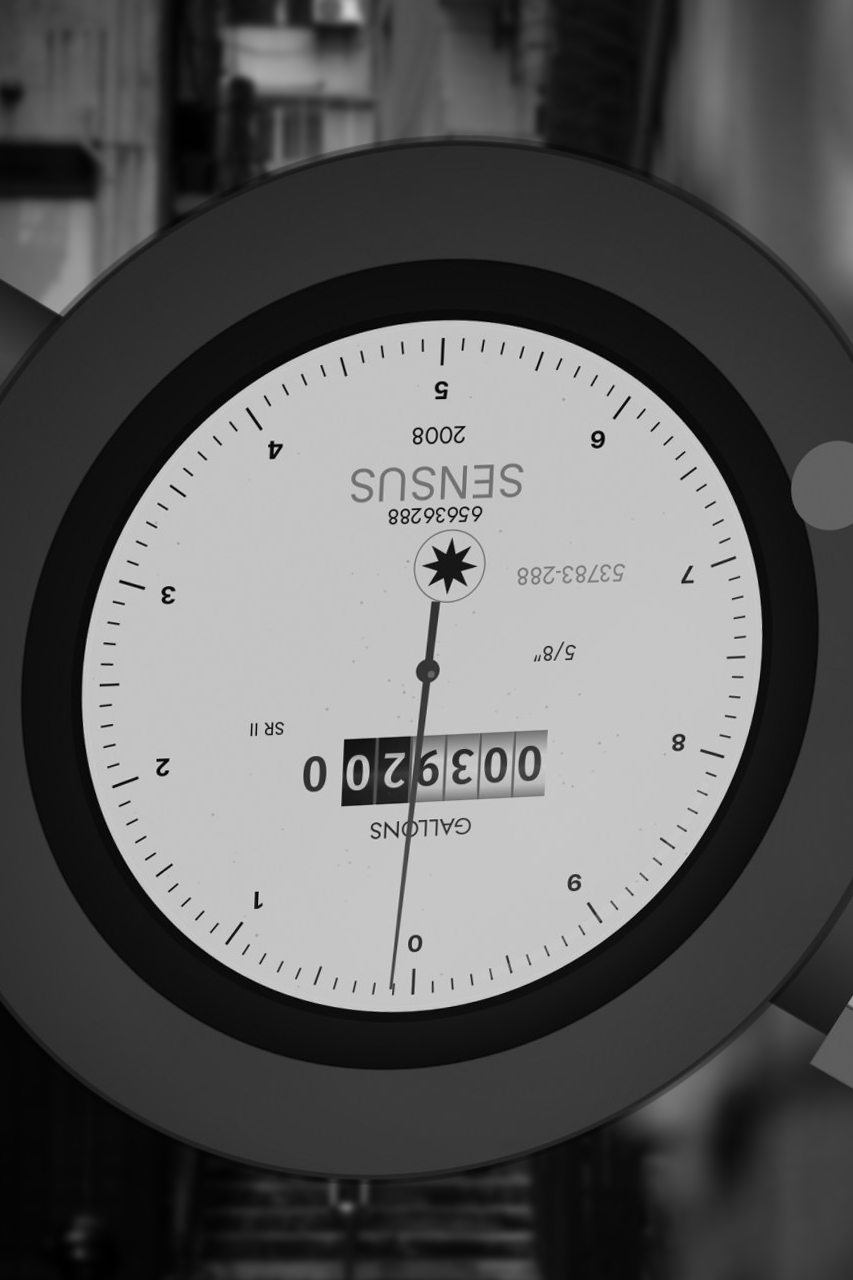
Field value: {"value": 39200.1, "unit": "gal"}
